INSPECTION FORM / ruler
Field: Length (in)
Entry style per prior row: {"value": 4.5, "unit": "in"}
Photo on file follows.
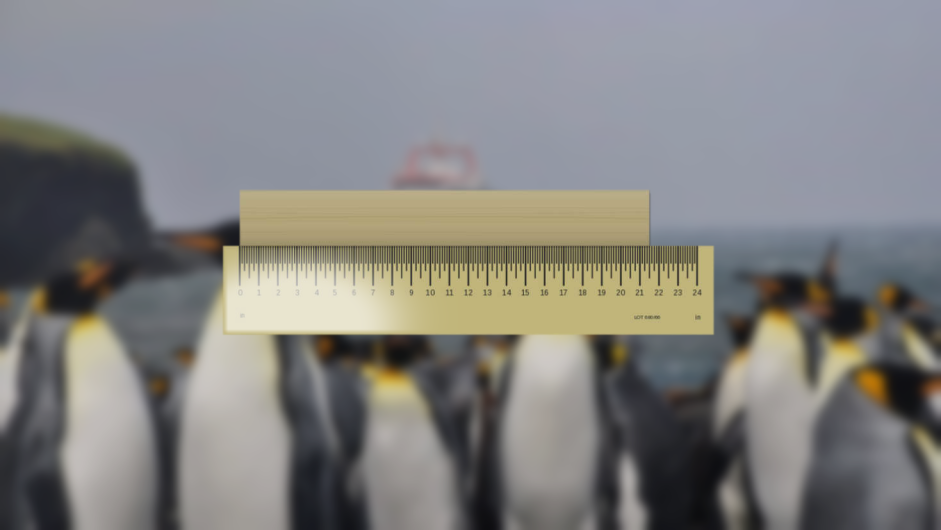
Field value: {"value": 21.5, "unit": "in"}
